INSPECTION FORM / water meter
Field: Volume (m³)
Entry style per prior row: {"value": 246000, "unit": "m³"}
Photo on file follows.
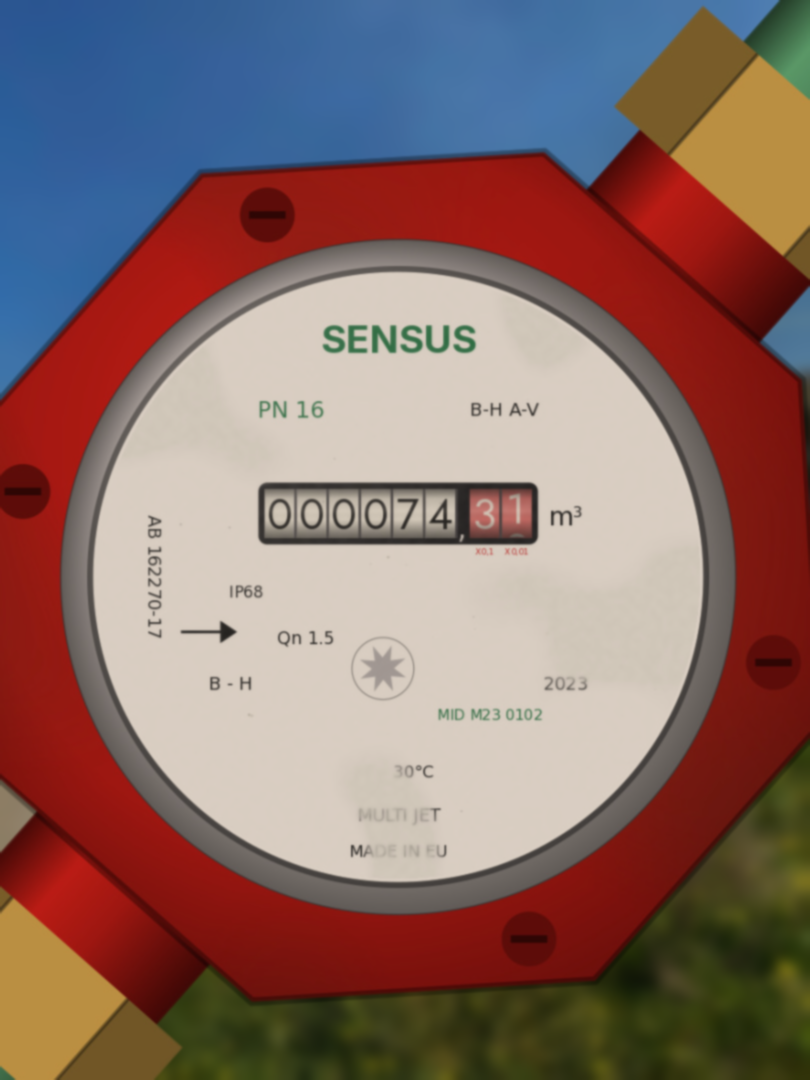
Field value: {"value": 74.31, "unit": "m³"}
